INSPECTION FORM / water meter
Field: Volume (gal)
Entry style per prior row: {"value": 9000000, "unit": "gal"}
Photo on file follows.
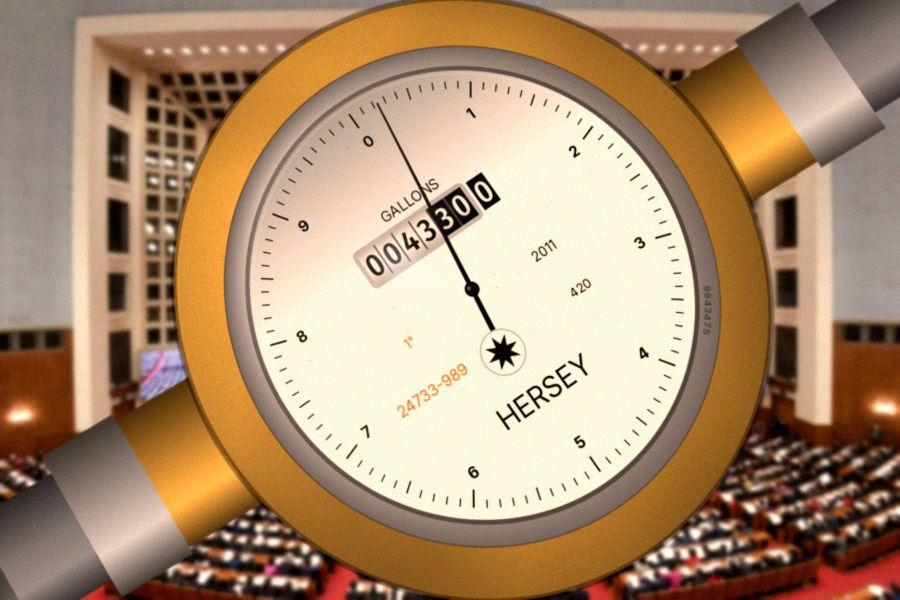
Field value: {"value": 43300.2, "unit": "gal"}
